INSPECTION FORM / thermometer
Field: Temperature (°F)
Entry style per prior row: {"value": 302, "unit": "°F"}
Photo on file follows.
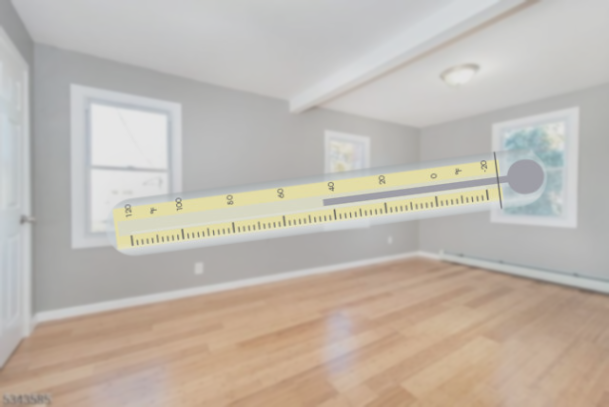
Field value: {"value": 44, "unit": "°F"}
